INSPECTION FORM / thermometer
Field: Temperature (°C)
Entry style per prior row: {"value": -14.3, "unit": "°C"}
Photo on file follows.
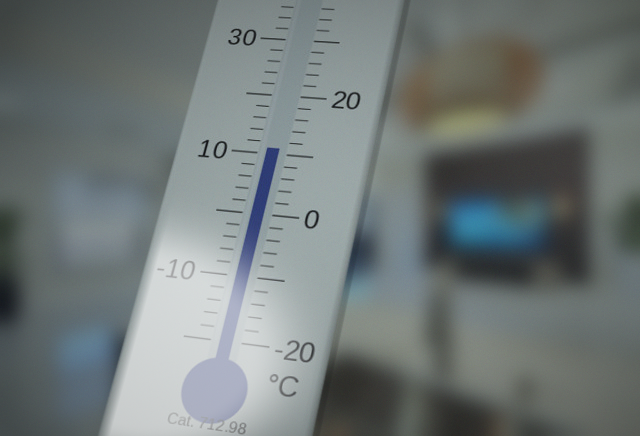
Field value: {"value": 11, "unit": "°C"}
